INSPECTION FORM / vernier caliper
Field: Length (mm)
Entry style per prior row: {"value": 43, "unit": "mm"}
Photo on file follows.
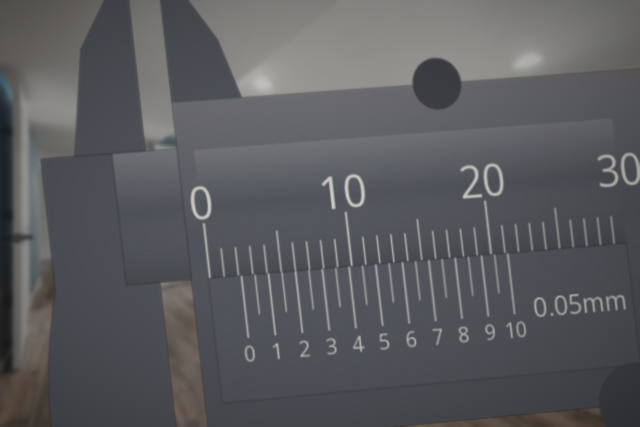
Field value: {"value": 2.2, "unit": "mm"}
